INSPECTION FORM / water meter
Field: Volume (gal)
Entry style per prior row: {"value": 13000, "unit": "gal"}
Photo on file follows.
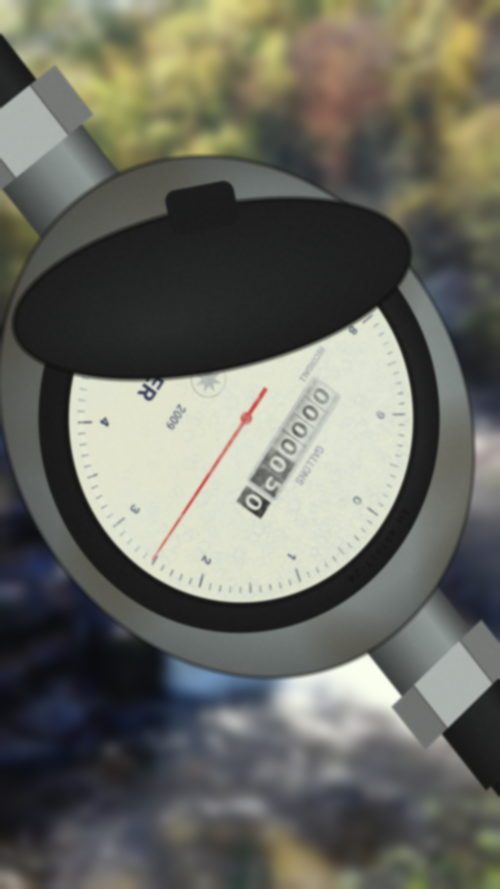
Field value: {"value": 52.5, "unit": "gal"}
